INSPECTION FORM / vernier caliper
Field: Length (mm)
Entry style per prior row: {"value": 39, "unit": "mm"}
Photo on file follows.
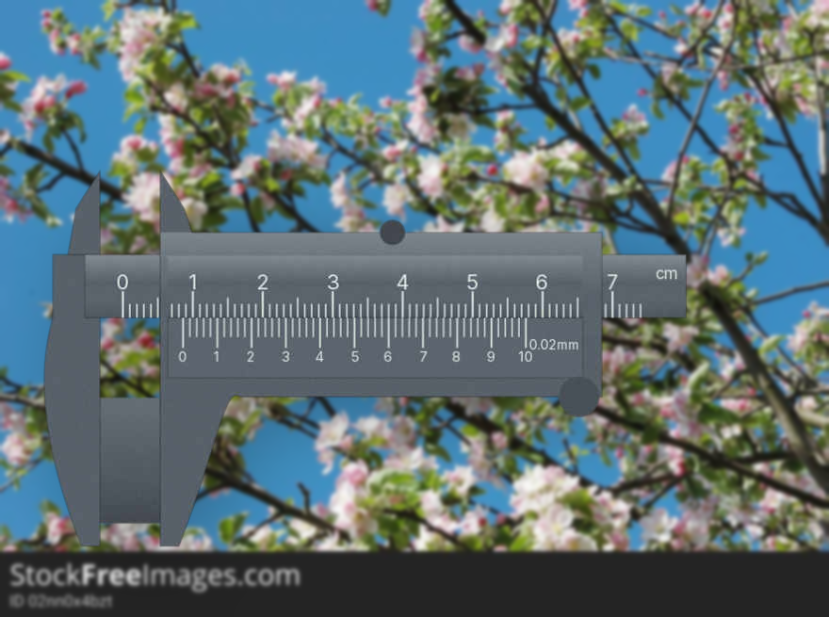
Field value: {"value": 8.6, "unit": "mm"}
